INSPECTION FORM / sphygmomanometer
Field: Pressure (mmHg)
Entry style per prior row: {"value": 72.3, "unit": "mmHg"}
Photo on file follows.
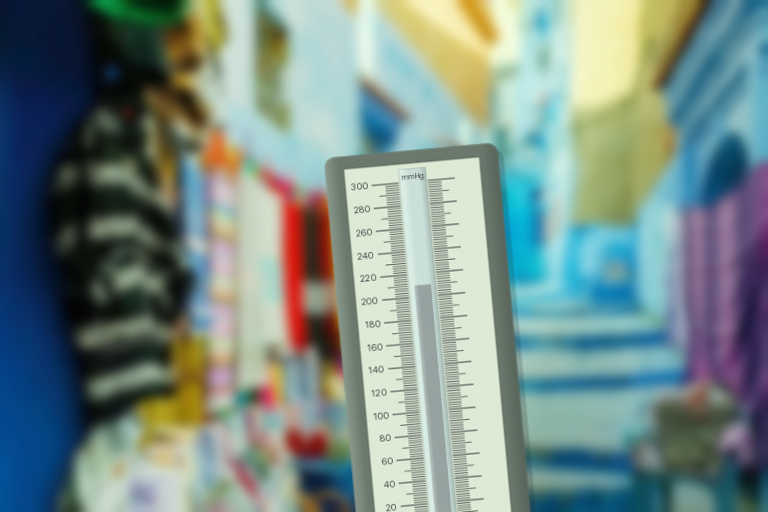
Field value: {"value": 210, "unit": "mmHg"}
